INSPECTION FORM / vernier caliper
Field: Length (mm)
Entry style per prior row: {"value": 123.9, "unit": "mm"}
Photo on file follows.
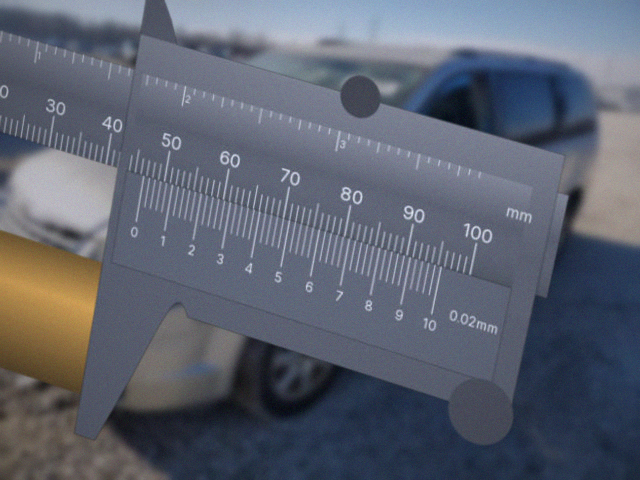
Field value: {"value": 46.5, "unit": "mm"}
